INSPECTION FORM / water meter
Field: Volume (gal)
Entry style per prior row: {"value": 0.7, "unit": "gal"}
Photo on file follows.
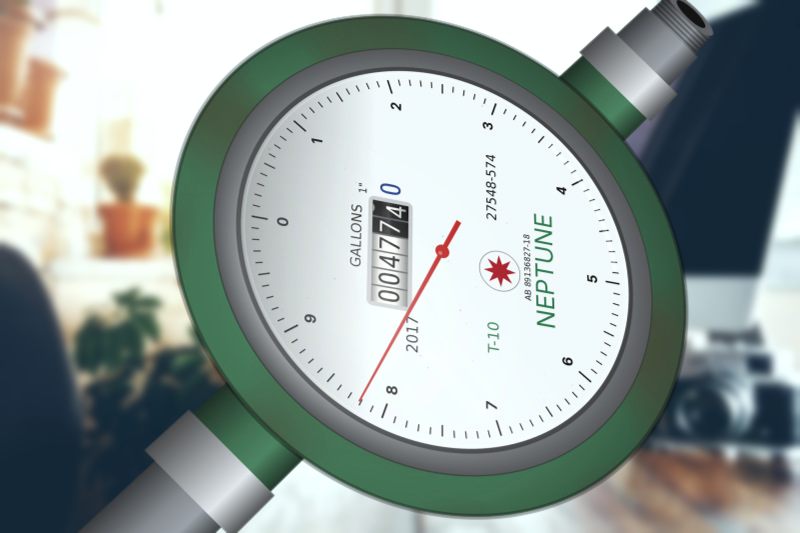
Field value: {"value": 47738.2, "unit": "gal"}
